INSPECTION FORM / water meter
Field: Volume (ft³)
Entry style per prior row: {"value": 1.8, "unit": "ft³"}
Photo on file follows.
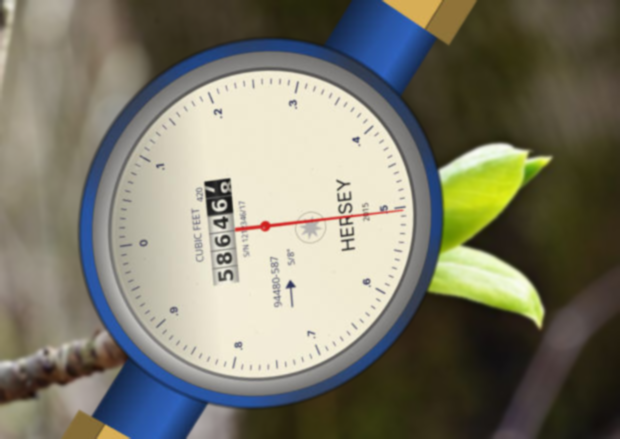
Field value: {"value": 586467.50, "unit": "ft³"}
